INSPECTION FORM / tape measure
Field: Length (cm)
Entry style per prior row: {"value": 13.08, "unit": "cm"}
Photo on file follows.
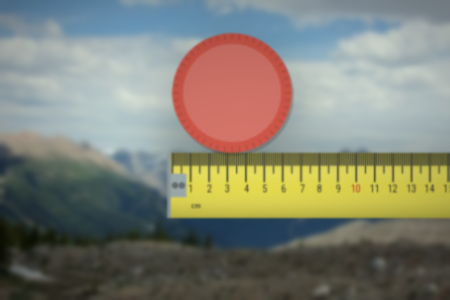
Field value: {"value": 6.5, "unit": "cm"}
